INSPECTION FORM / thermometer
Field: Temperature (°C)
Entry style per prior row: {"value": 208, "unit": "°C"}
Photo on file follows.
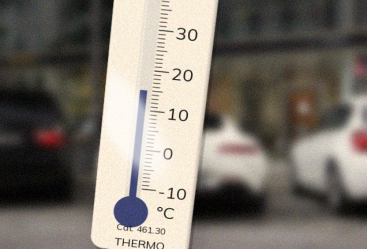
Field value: {"value": 15, "unit": "°C"}
